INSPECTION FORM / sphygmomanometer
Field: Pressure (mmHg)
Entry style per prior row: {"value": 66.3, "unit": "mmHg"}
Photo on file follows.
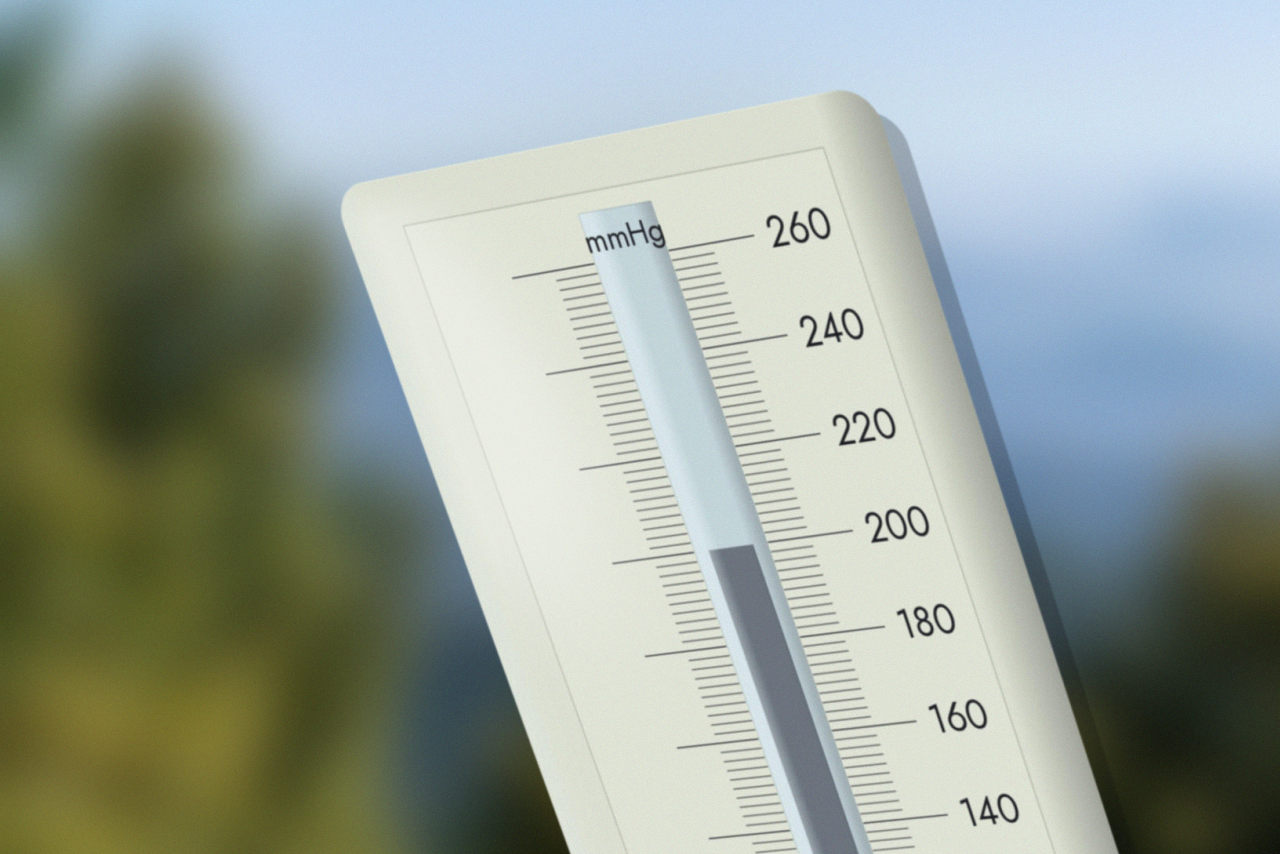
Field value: {"value": 200, "unit": "mmHg"}
